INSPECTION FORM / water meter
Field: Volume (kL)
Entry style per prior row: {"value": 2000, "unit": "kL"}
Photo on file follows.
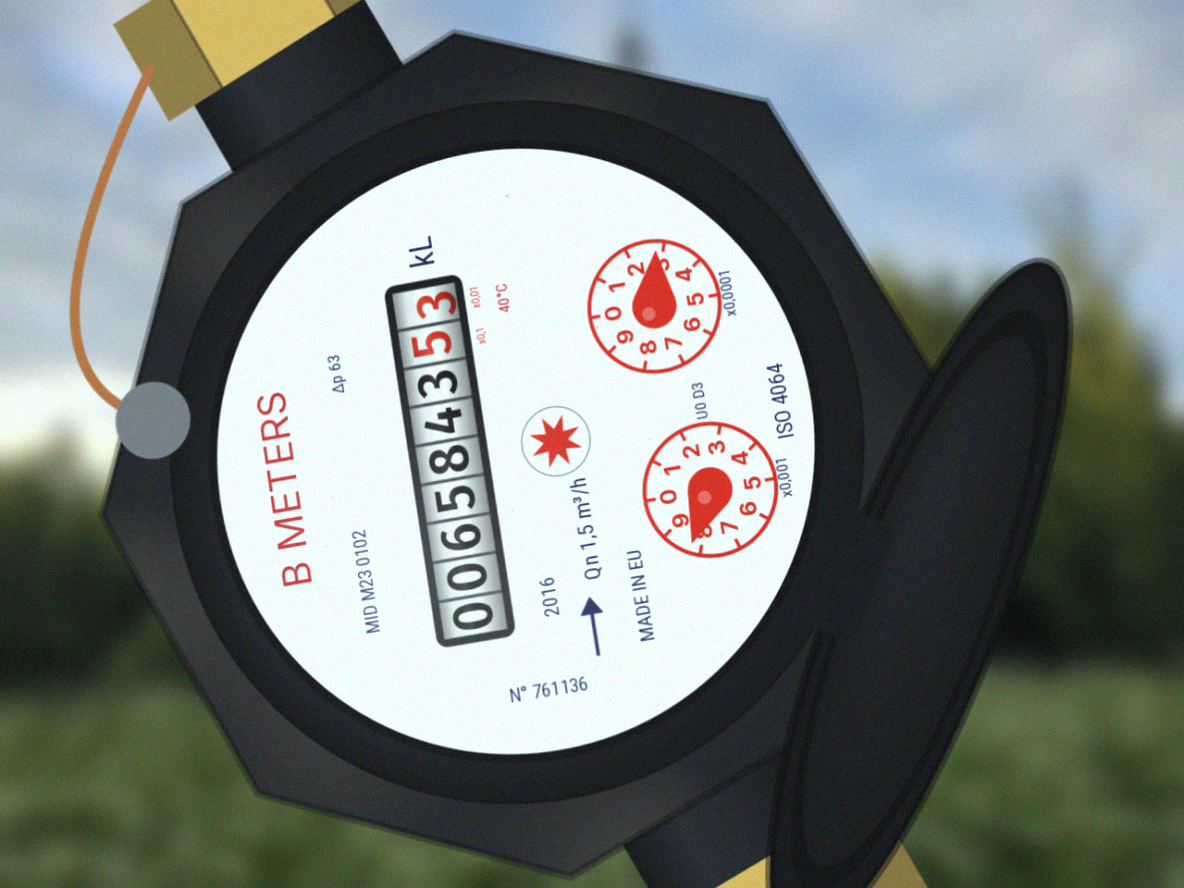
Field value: {"value": 65843.5282, "unit": "kL"}
